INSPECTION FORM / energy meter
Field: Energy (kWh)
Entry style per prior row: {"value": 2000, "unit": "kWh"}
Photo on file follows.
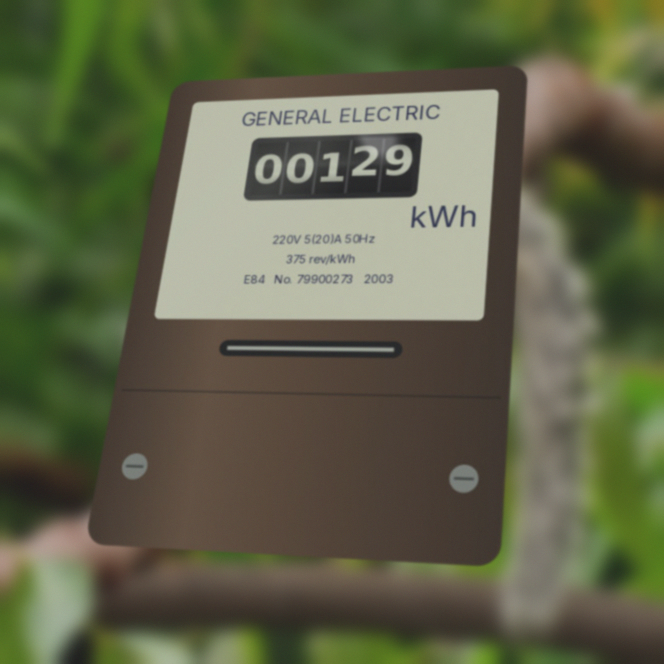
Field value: {"value": 129, "unit": "kWh"}
